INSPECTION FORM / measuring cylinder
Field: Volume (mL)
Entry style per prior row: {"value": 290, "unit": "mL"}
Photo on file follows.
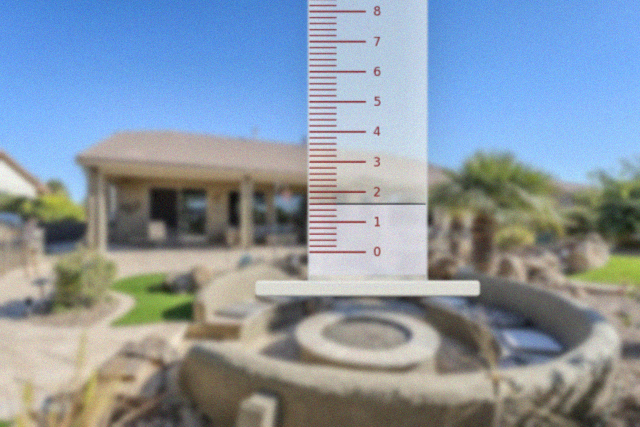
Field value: {"value": 1.6, "unit": "mL"}
